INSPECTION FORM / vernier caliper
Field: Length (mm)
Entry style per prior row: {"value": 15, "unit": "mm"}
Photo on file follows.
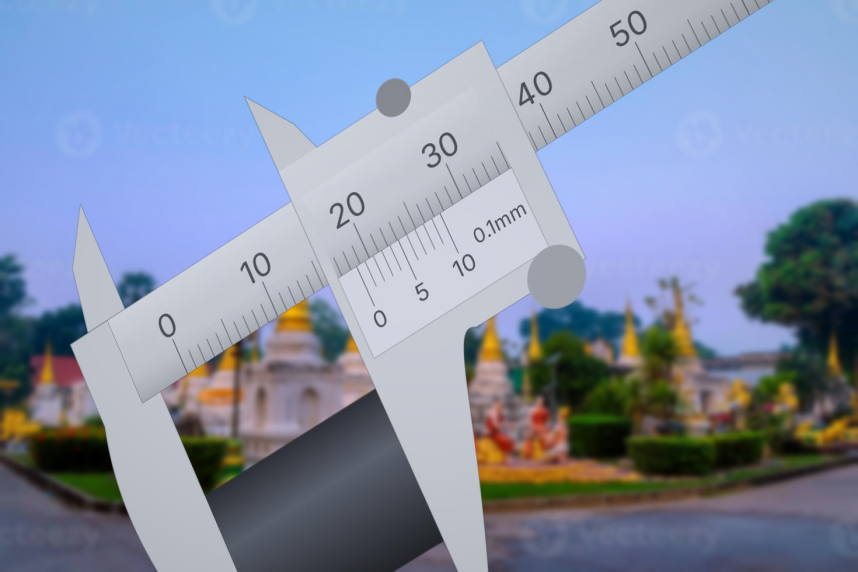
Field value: {"value": 18.6, "unit": "mm"}
